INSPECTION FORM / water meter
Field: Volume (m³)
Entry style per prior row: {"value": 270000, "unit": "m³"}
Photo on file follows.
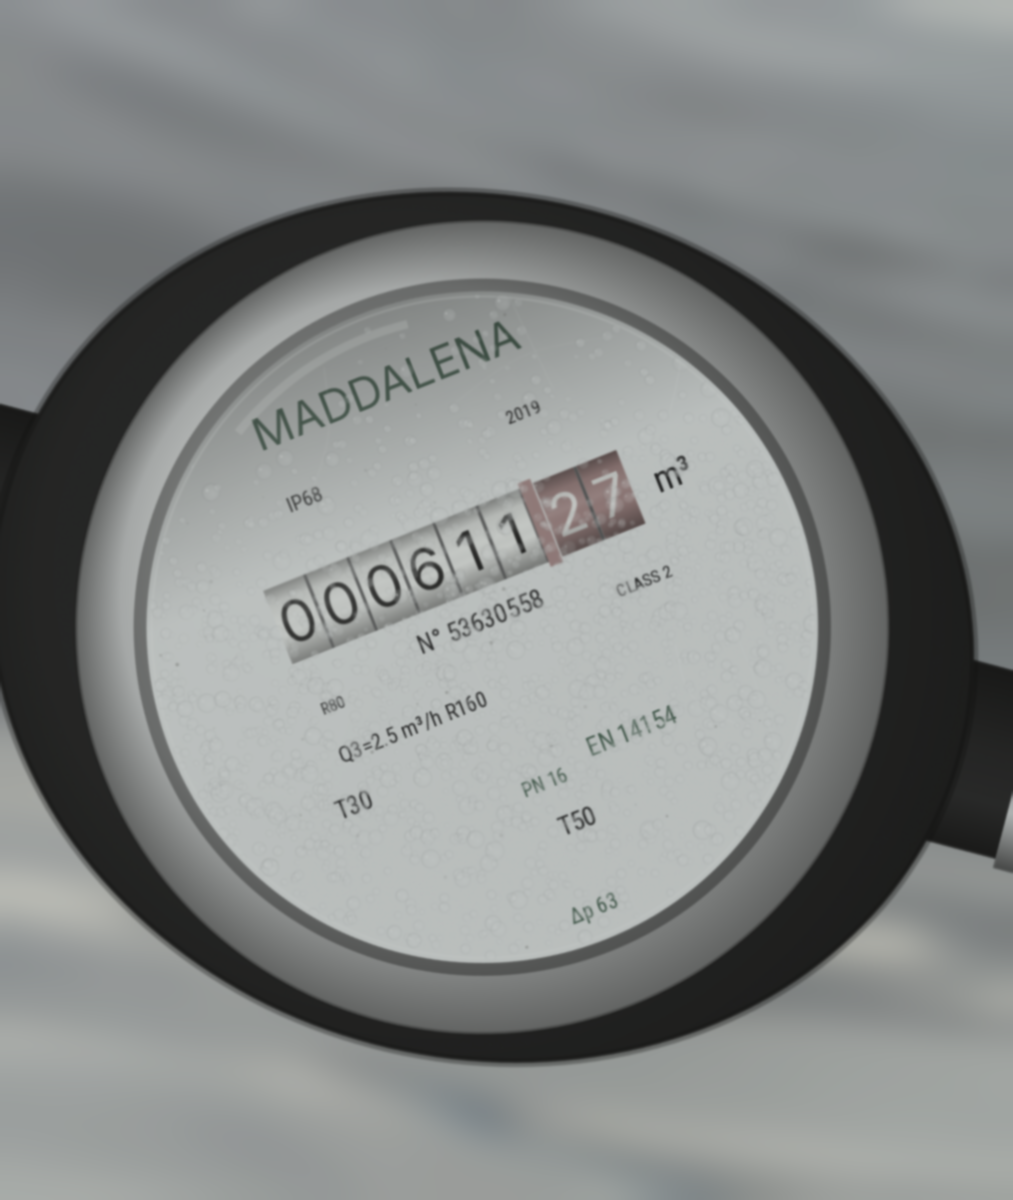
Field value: {"value": 611.27, "unit": "m³"}
